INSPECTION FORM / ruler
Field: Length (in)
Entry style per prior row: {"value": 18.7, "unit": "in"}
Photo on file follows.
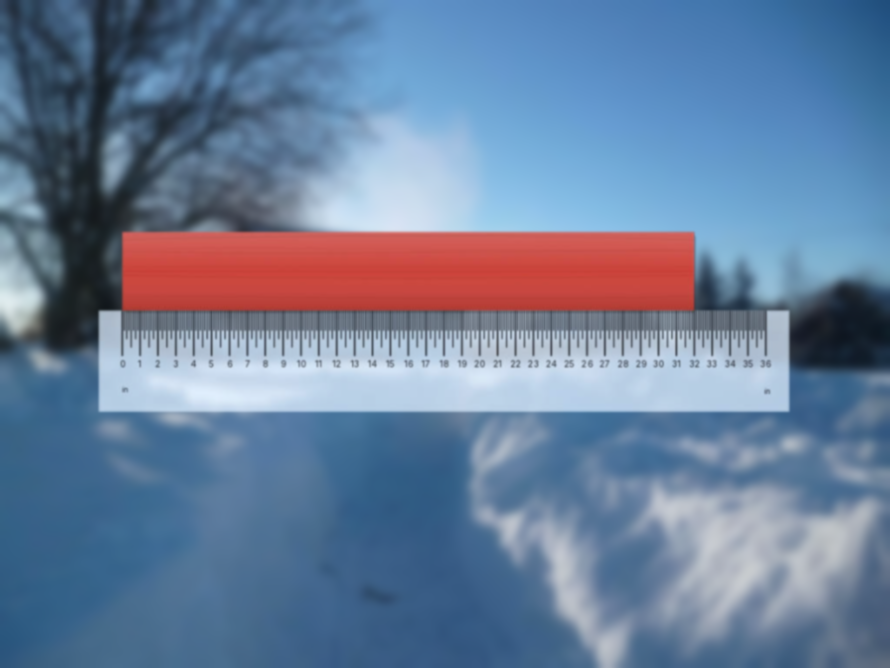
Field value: {"value": 32, "unit": "in"}
